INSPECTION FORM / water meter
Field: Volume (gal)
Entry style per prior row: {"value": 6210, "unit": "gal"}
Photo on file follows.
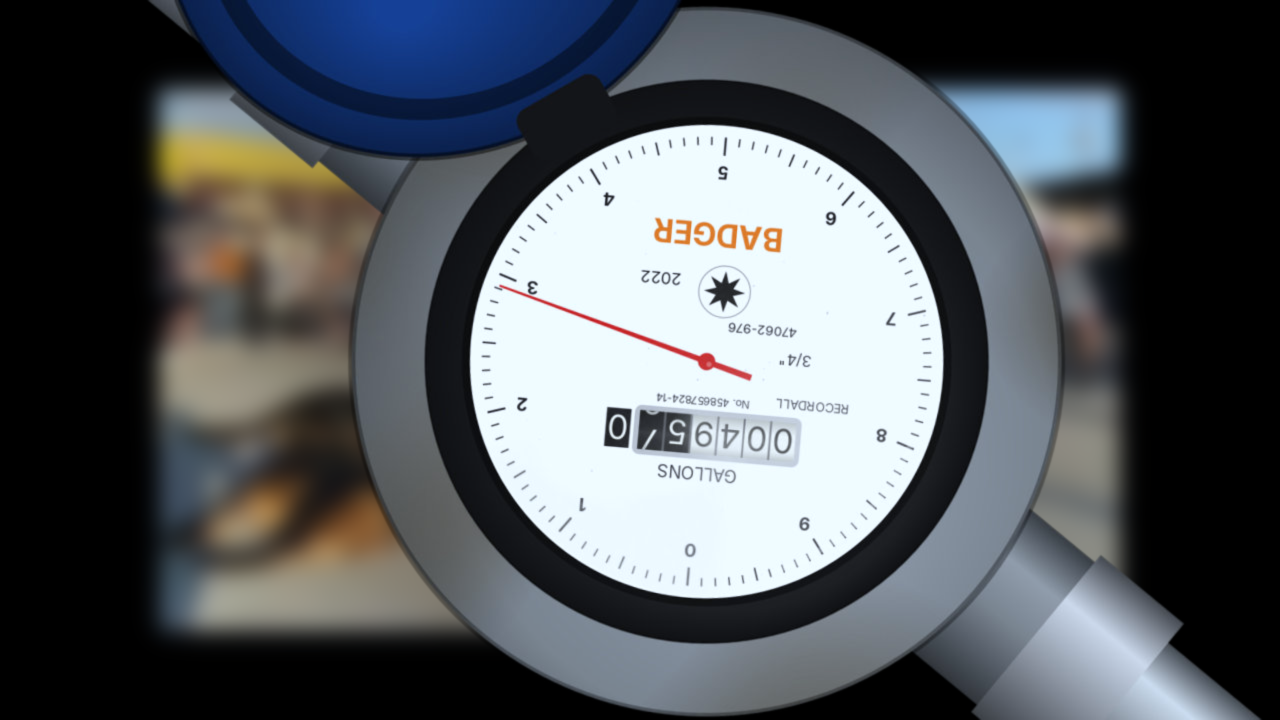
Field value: {"value": 49572.9, "unit": "gal"}
